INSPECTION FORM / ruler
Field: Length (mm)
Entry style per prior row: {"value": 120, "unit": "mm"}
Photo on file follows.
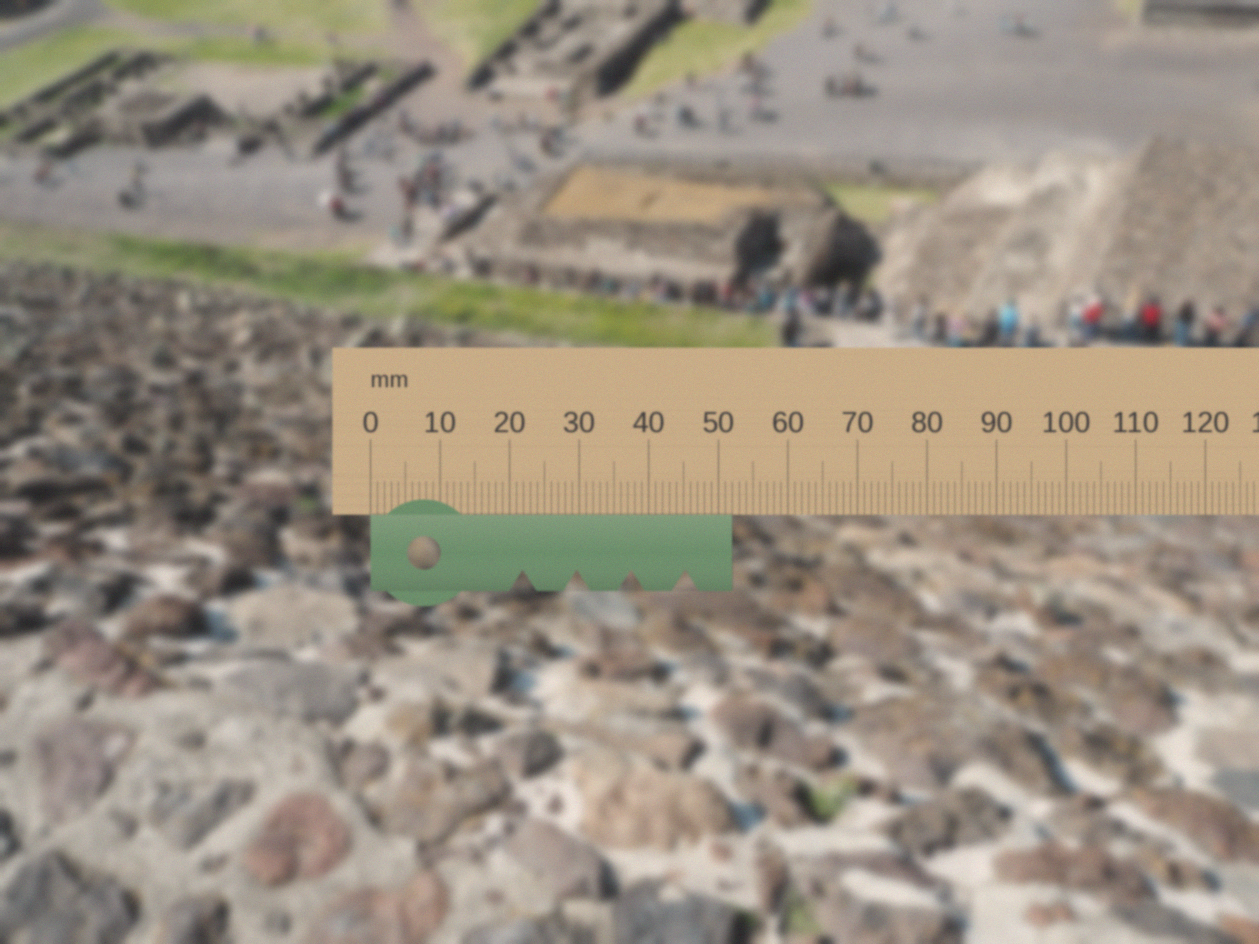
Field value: {"value": 52, "unit": "mm"}
